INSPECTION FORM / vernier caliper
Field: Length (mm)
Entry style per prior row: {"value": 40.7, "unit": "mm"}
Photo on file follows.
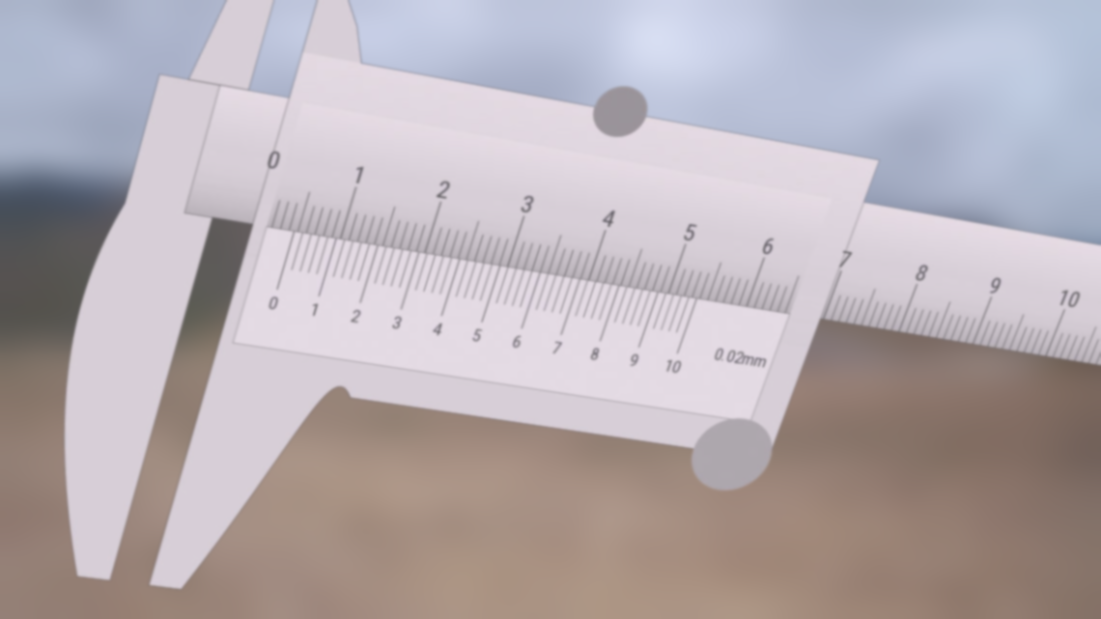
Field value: {"value": 4.6, "unit": "mm"}
